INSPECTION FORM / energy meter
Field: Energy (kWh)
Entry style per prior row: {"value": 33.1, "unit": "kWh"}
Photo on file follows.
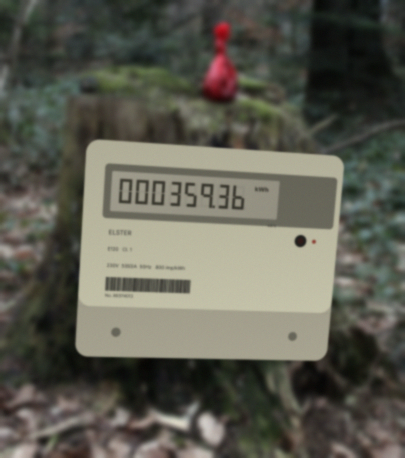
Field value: {"value": 359.36, "unit": "kWh"}
